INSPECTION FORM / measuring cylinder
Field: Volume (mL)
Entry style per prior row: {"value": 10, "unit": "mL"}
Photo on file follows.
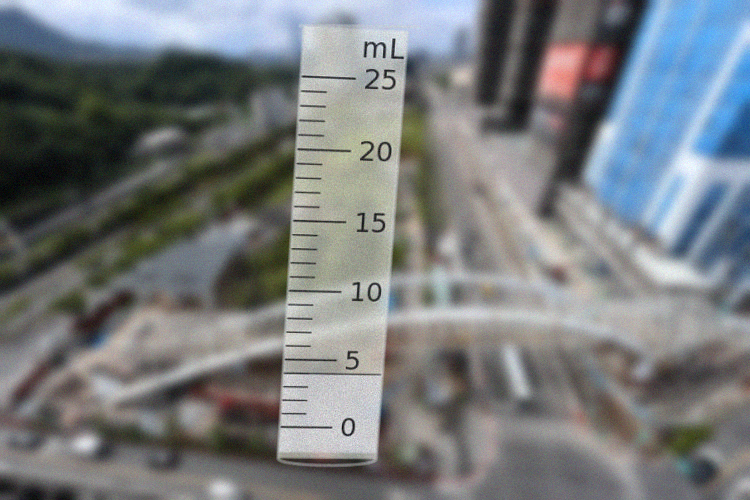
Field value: {"value": 4, "unit": "mL"}
